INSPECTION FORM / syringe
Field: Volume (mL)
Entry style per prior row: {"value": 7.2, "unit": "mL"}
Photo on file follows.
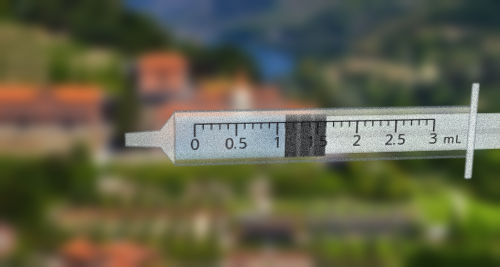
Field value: {"value": 1.1, "unit": "mL"}
